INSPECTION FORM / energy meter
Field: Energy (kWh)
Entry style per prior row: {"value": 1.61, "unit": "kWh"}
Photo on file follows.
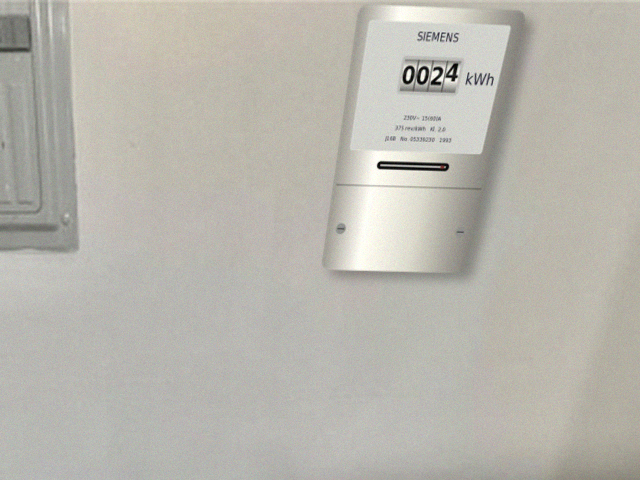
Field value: {"value": 24, "unit": "kWh"}
